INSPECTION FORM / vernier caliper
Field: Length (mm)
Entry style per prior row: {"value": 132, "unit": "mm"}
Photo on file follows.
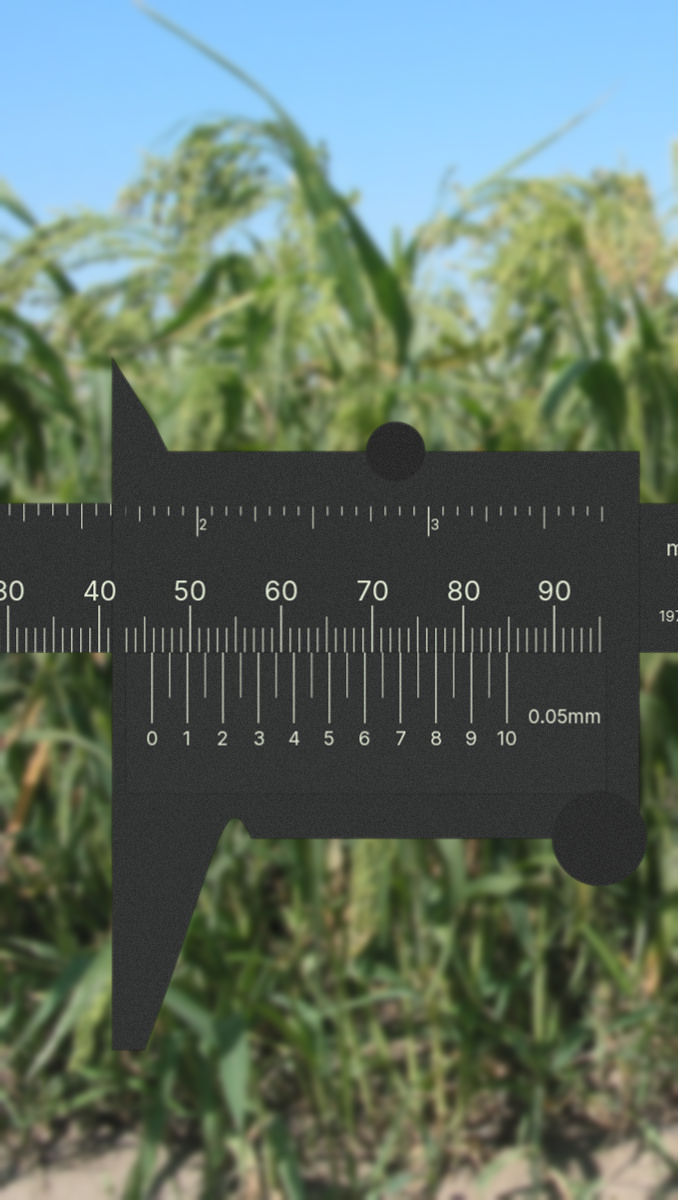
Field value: {"value": 45.8, "unit": "mm"}
